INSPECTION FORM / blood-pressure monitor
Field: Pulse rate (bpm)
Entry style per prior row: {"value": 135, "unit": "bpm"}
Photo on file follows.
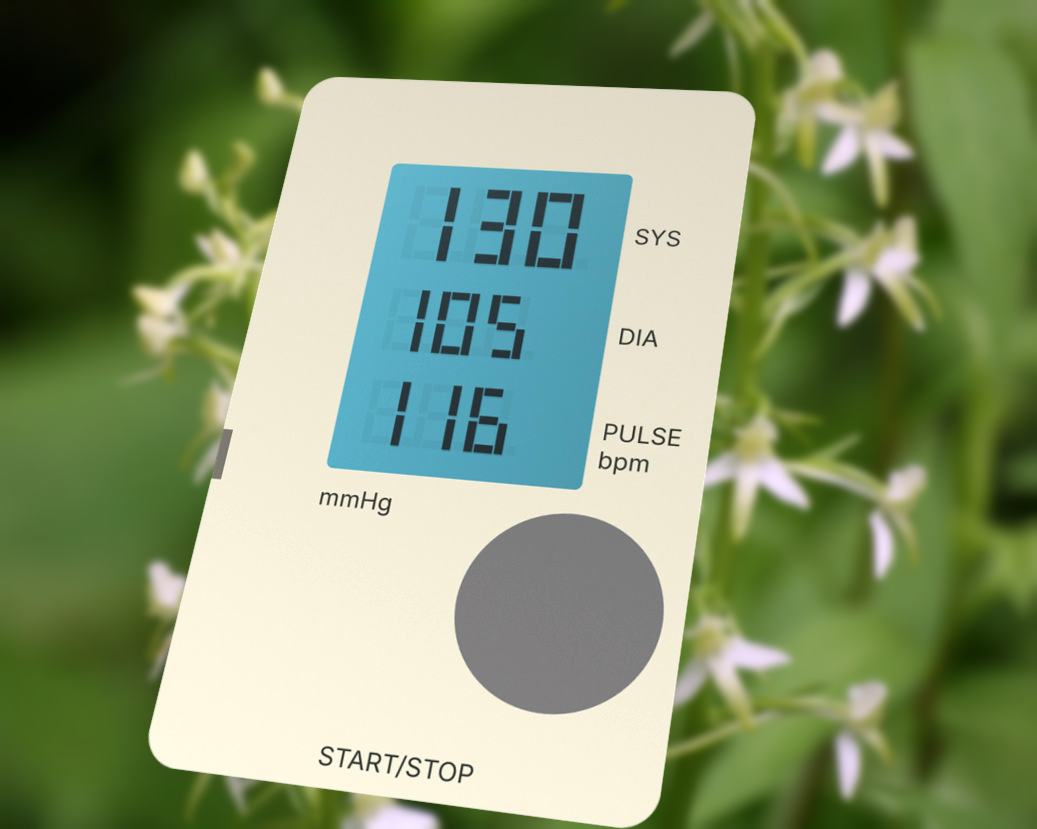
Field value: {"value": 116, "unit": "bpm"}
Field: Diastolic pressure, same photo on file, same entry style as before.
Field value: {"value": 105, "unit": "mmHg"}
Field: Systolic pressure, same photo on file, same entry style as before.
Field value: {"value": 130, "unit": "mmHg"}
